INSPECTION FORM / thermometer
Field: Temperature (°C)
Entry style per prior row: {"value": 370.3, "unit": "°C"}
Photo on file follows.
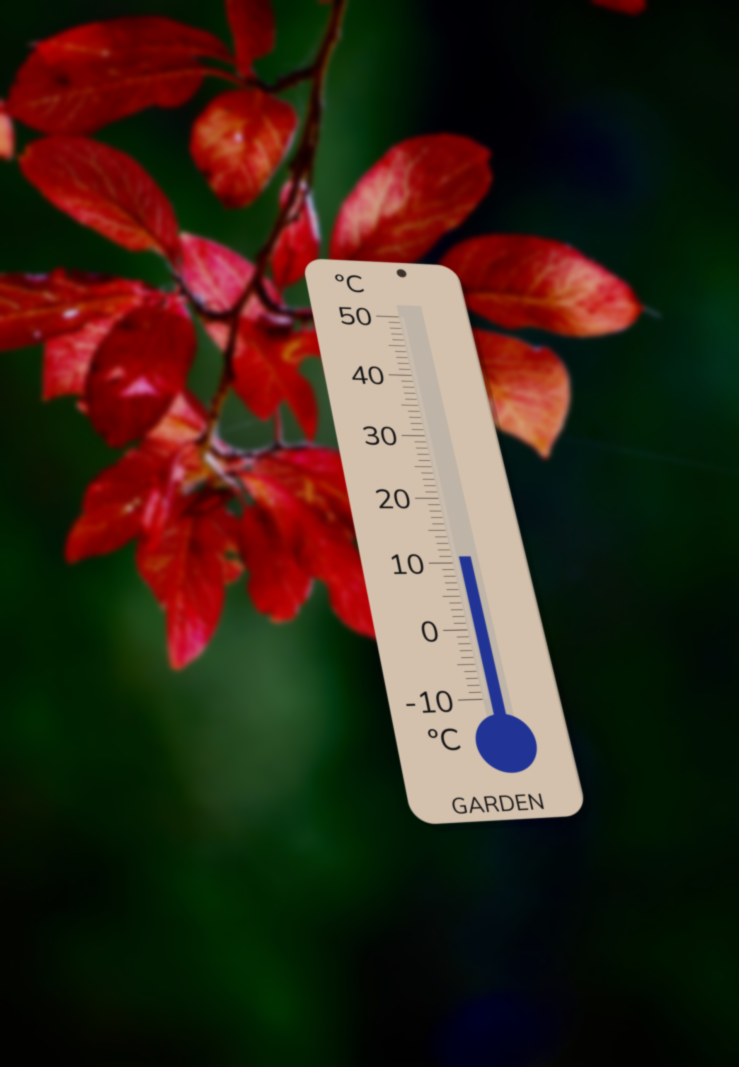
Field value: {"value": 11, "unit": "°C"}
